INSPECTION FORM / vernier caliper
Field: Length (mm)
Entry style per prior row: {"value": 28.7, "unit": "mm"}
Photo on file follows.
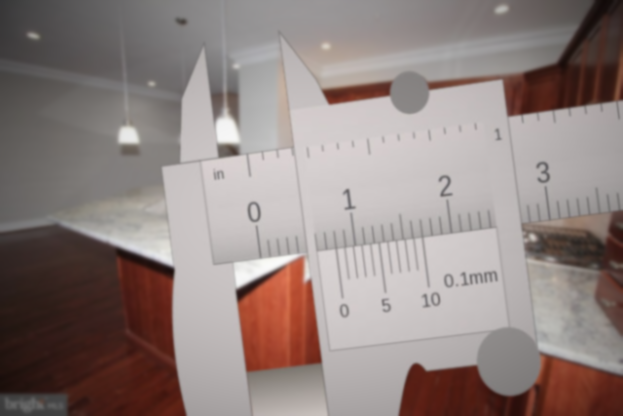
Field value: {"value": 8.0, "unit": "mm"}
